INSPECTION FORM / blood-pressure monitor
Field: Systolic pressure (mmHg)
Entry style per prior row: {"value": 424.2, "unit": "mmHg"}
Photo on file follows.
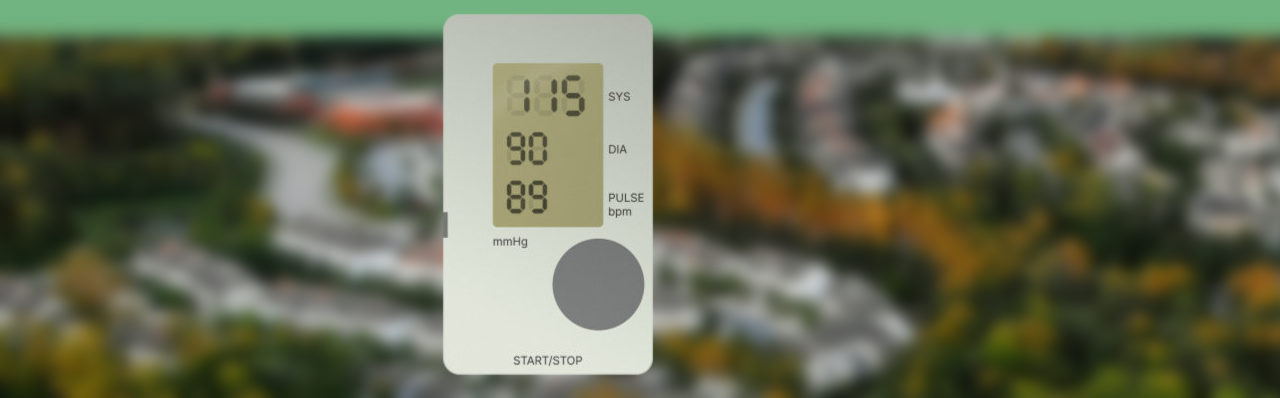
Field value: {"value": 115, "unit": "mmHg"}
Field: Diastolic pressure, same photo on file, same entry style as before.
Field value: {"value": 90, "unit": "mmHg"}
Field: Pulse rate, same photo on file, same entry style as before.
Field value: {"value": 89, "unit": "bpm"}
